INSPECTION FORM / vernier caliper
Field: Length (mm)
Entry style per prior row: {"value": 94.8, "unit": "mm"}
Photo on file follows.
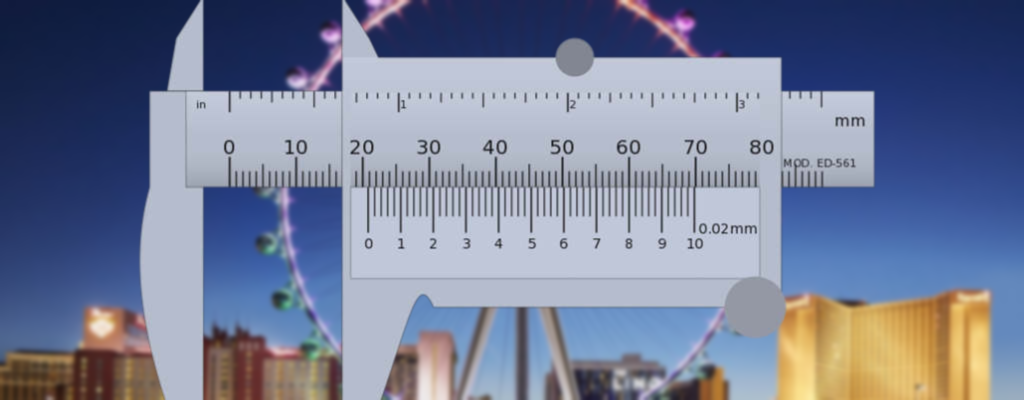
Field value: {"value": 20.8, "unit": "mm"}
